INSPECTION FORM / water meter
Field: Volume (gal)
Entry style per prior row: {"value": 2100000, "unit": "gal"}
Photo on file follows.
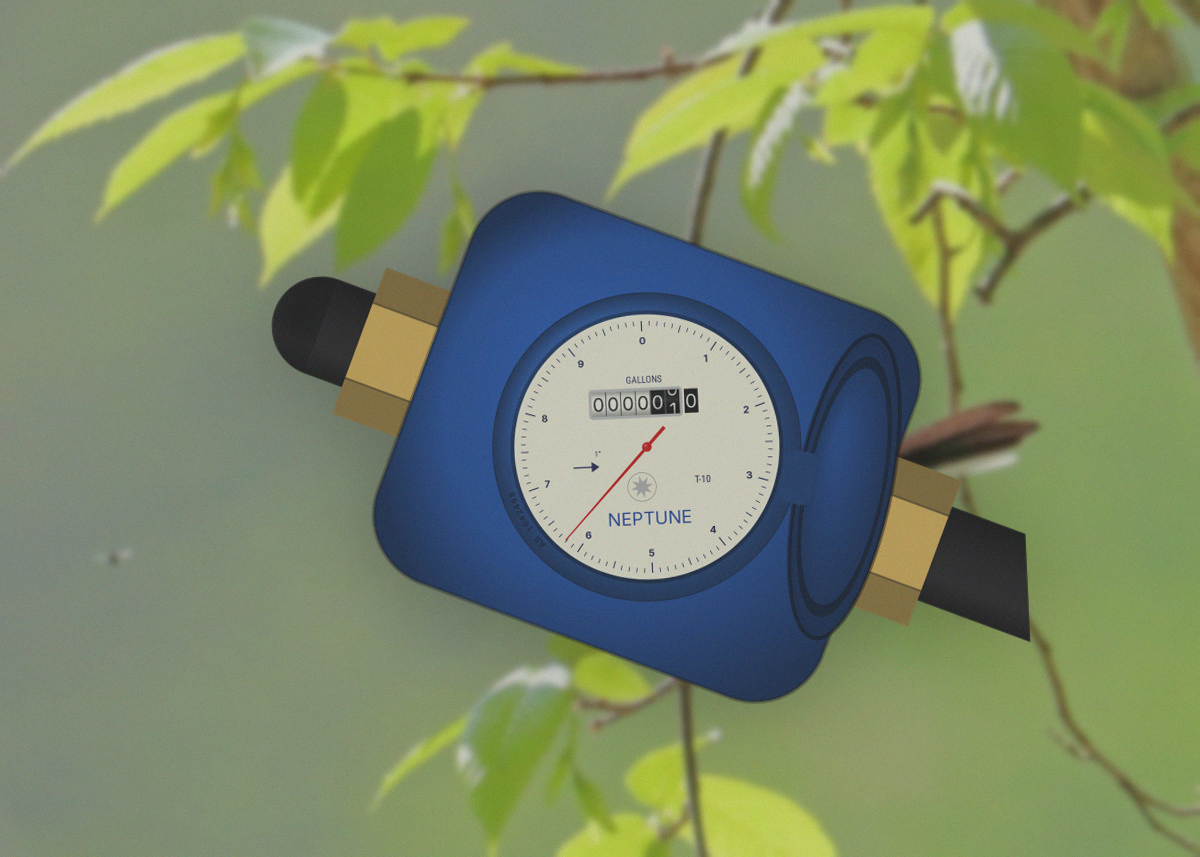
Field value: {"value": 6.2, "unit": "gal"}
